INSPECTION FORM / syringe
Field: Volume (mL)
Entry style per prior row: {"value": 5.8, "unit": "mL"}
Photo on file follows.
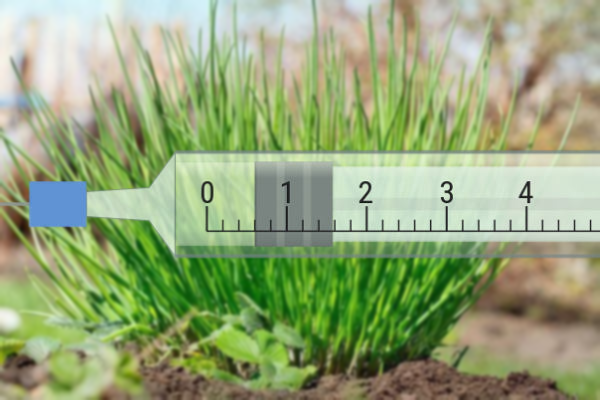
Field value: {"value": 0.6, "unit": "mL"}
